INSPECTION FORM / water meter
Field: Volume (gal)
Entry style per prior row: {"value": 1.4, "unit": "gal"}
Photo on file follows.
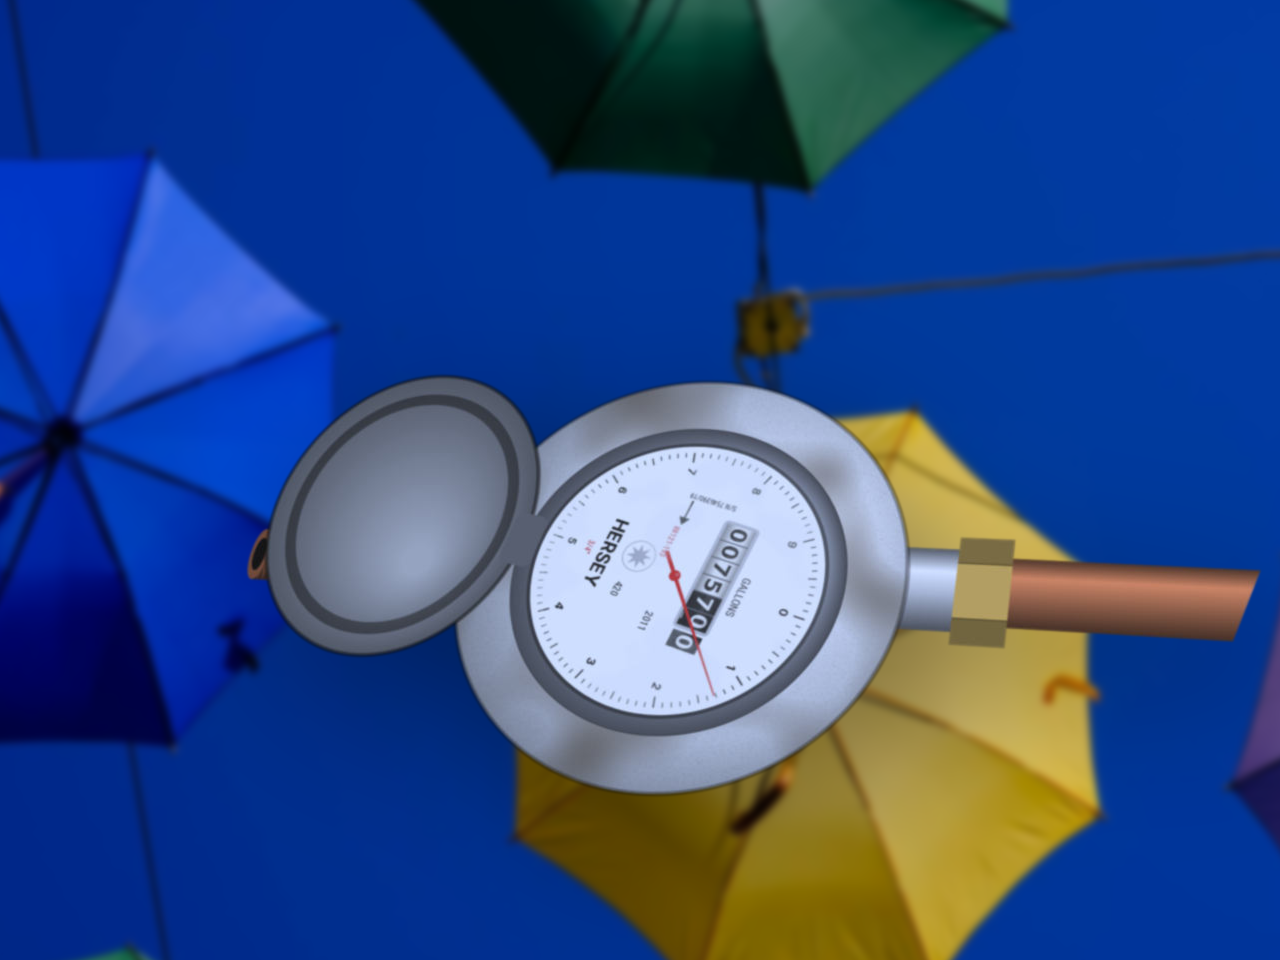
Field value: {"value": 75701.3, "unit": "gal"}
